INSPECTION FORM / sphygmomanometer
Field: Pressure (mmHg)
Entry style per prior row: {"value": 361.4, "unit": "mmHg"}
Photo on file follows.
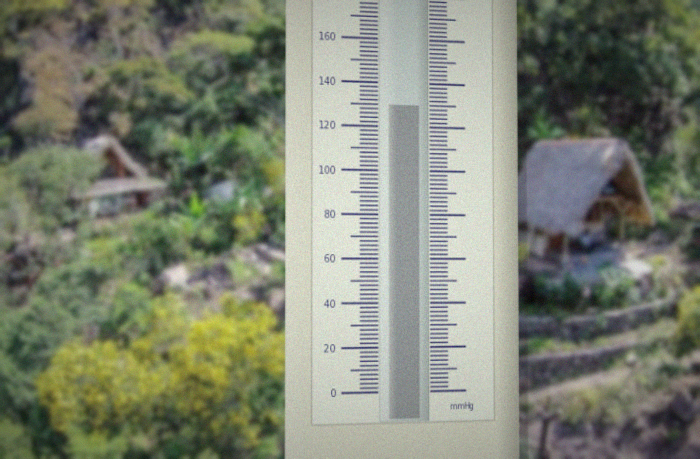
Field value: {"value": 130, "unit": "mmHg"}
